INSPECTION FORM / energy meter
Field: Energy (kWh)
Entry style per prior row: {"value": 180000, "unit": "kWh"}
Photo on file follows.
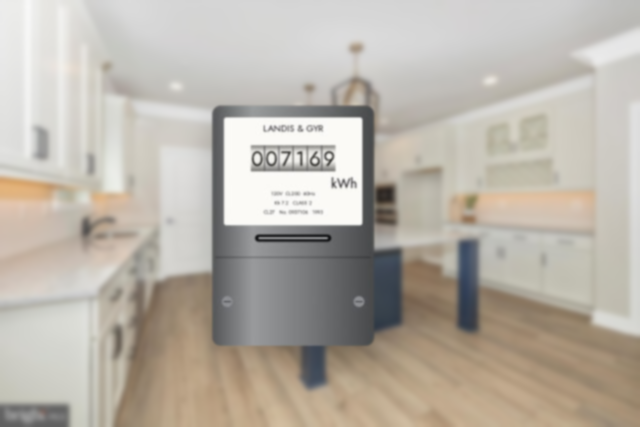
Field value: {"value": 7169, "unit": "kWh"}
